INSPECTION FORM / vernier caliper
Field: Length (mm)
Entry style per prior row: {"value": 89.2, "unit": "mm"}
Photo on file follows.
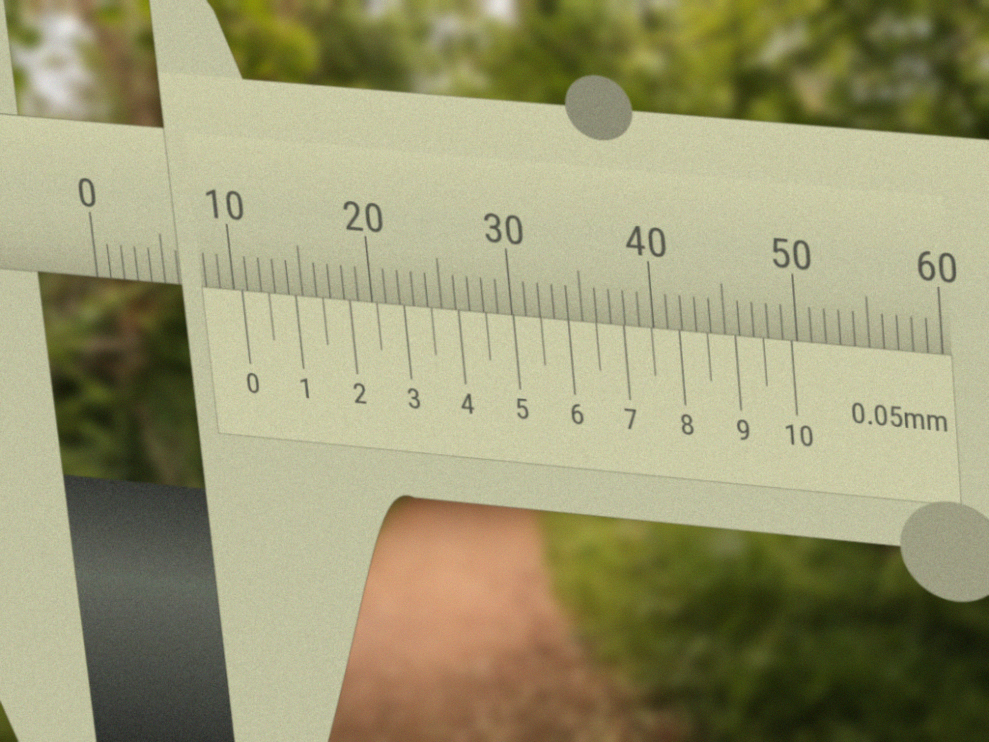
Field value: {"value": 10.6, "unit": "mm"}
